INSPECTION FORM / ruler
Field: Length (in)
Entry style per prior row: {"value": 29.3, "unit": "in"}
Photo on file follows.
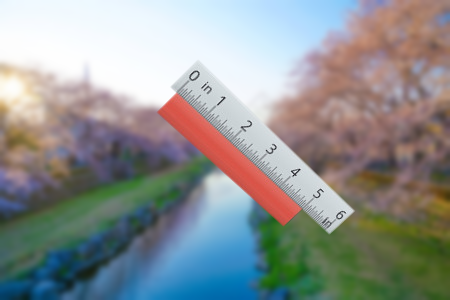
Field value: {"value": 5, "unit": "in"}
